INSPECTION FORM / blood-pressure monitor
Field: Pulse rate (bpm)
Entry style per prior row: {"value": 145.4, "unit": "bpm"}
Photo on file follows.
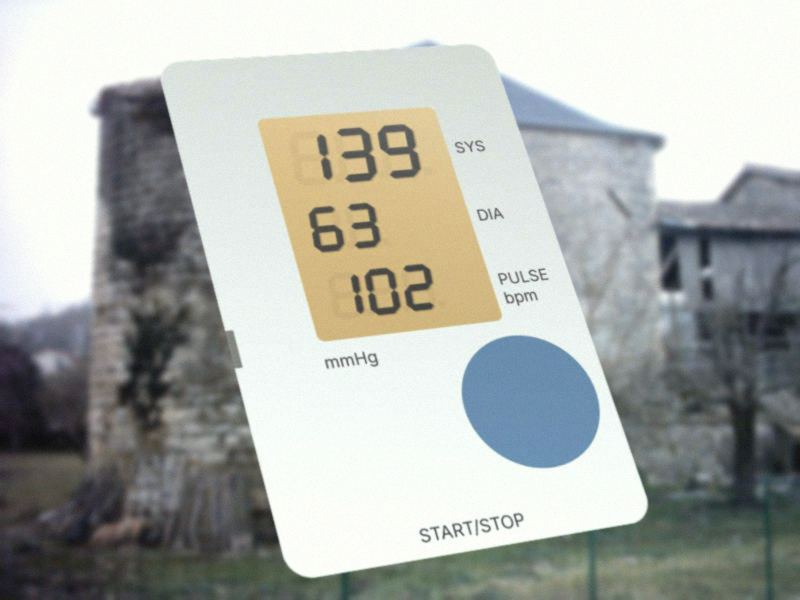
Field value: {"value": 102, "unit": "bpm"}
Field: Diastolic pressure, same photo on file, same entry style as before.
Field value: {"value": 63, "unit": "mmHg"}
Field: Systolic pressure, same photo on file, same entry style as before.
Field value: {"value": 139, "unit": "mmHg"}
